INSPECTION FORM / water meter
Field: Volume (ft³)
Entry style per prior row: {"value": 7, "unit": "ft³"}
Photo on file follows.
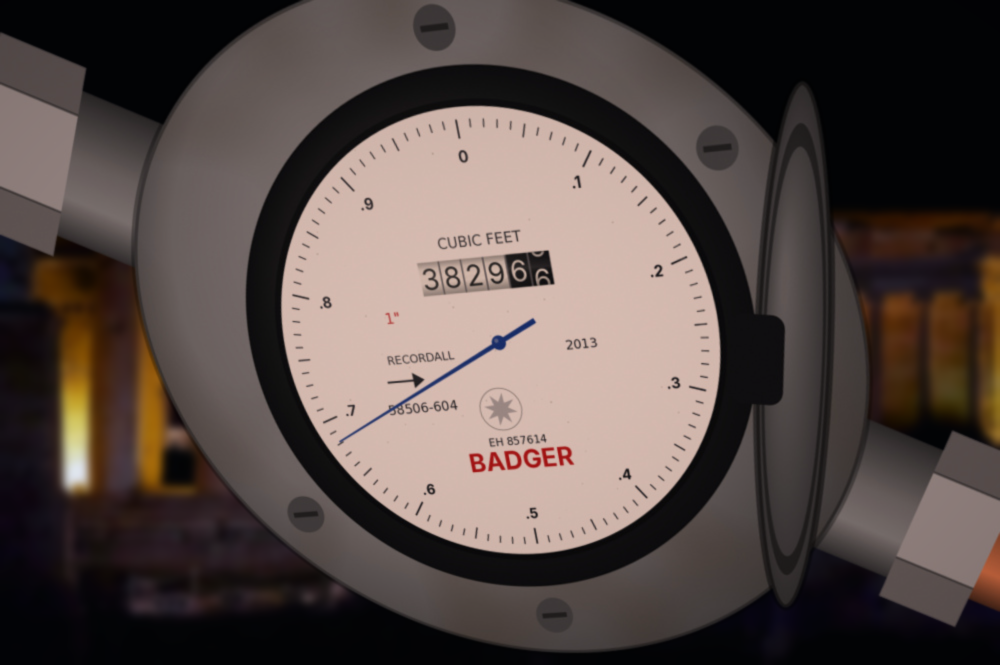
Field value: {"value": 382965.68, "unit": "ft³"}
